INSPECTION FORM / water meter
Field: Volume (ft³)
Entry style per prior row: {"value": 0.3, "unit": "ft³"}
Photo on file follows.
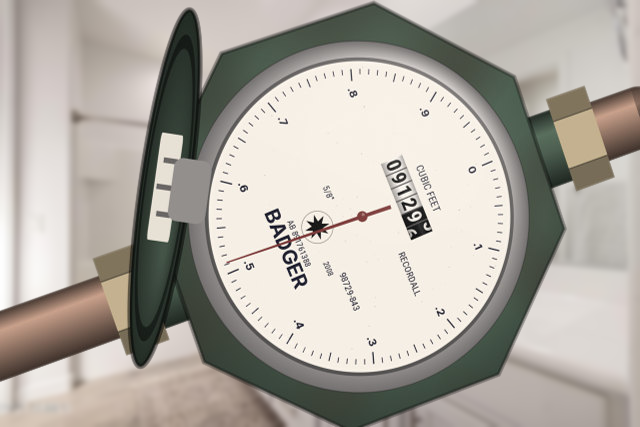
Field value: {"value": 91295.51, "unit": "ft³"}
